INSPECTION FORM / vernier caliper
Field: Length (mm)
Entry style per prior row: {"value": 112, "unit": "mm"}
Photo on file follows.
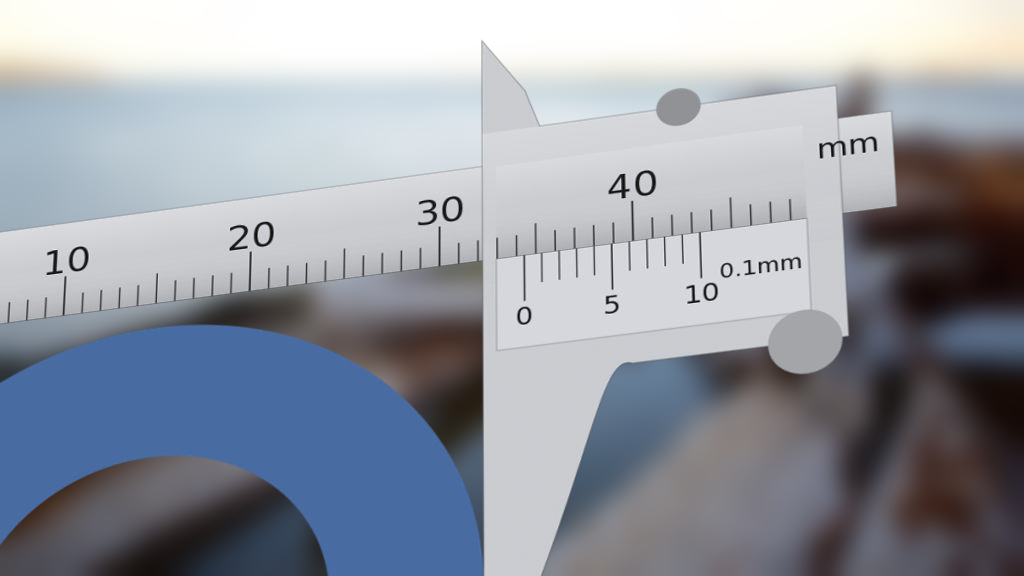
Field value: {"value": 34.4, "unit": "mm"}
